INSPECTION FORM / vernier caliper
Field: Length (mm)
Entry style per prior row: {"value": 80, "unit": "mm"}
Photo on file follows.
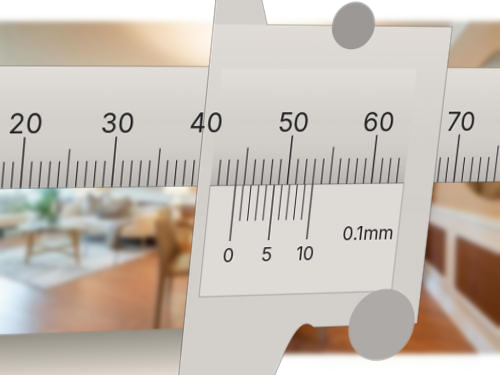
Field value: {"value": 44.0, "unit": "mm"}
